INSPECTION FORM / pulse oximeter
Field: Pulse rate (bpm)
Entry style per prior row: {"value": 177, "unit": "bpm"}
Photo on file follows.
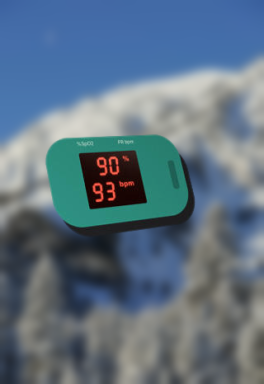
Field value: {"value": 93, "unit": "bpm"}
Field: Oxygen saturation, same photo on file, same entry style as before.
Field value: {"value": 90, "unit": "%"}
